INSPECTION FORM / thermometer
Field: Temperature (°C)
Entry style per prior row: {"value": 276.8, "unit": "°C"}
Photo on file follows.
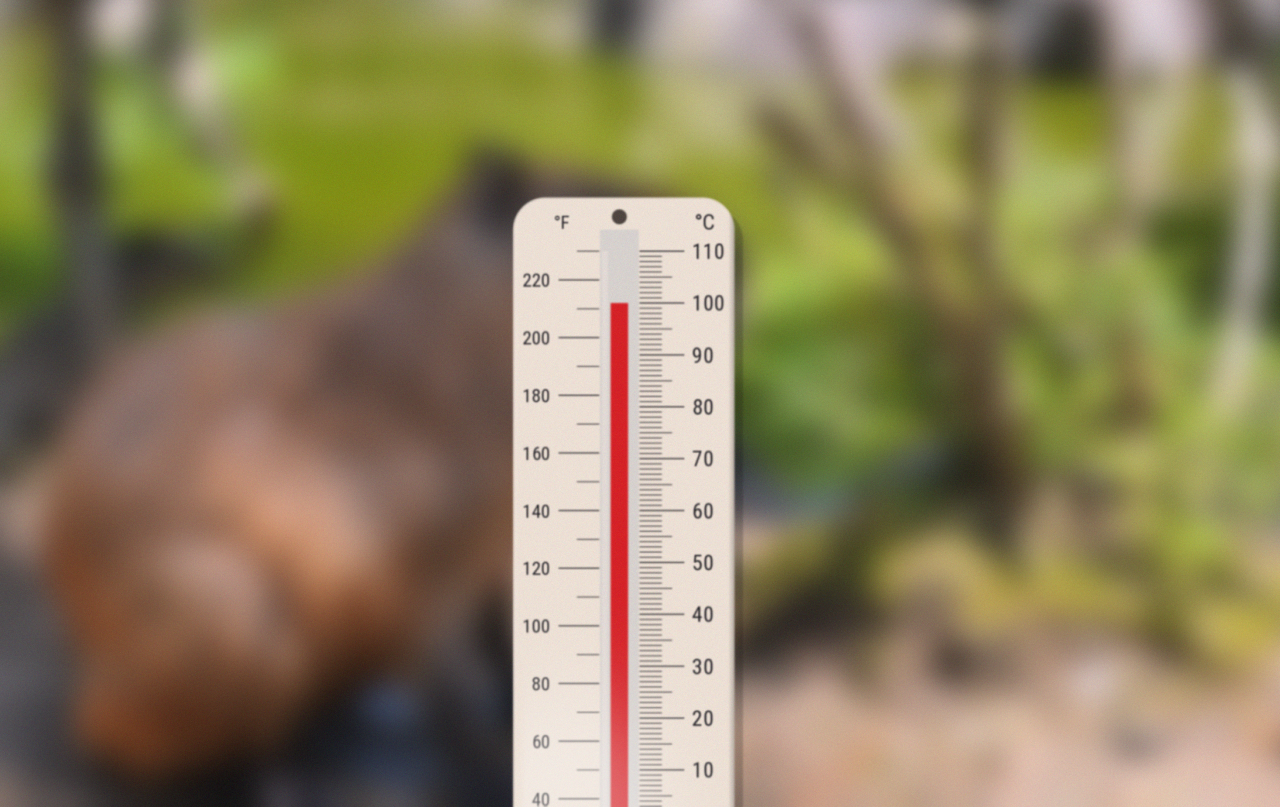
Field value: {"value": 100, "unit": "°C"}
